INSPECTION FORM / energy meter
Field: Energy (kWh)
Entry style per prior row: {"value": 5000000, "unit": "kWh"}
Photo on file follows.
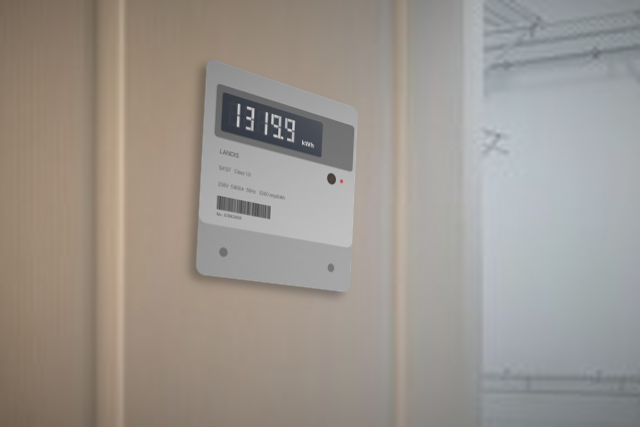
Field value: {"value": 1319.9, "unit": "kWh"}
